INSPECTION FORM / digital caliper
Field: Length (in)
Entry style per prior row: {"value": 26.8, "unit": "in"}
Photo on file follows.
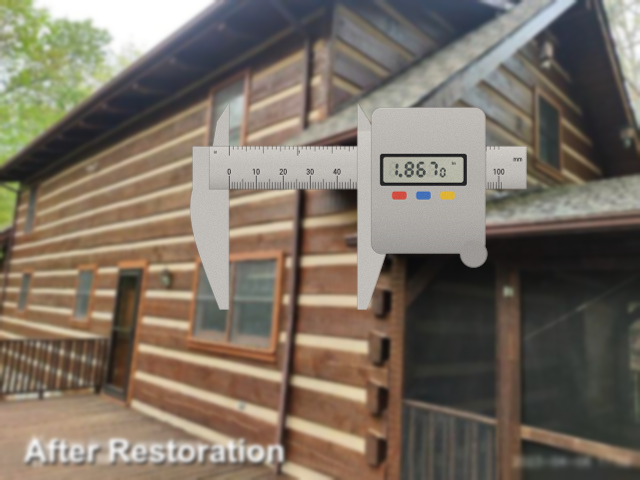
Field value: {"value": 1.8670, "unit": "in"}
